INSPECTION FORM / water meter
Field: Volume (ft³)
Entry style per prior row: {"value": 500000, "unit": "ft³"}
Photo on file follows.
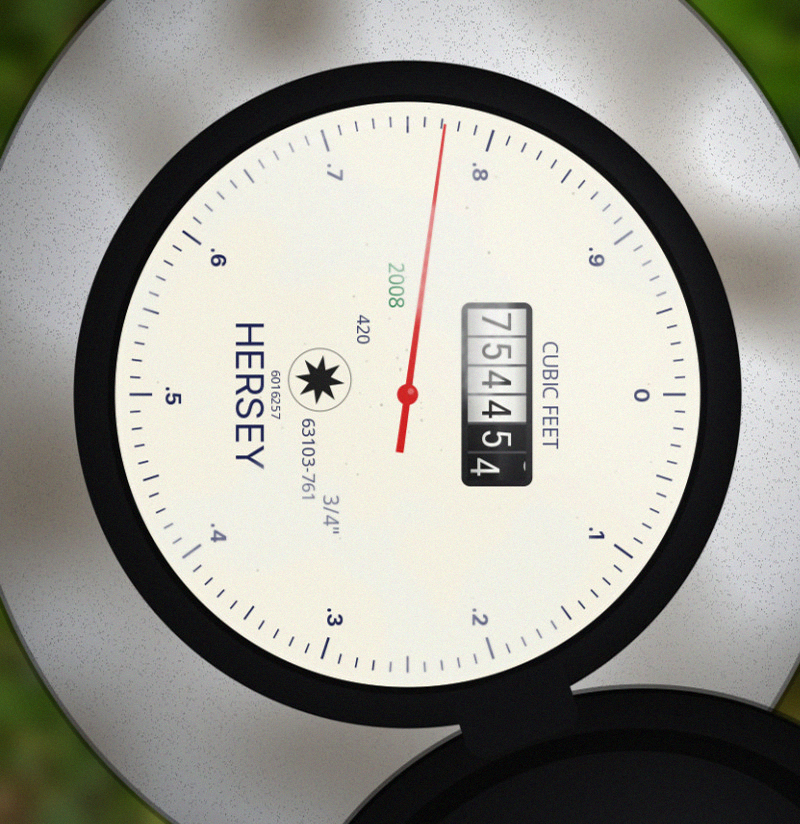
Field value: {"value": 754453.77, "unit": "ft³"}
